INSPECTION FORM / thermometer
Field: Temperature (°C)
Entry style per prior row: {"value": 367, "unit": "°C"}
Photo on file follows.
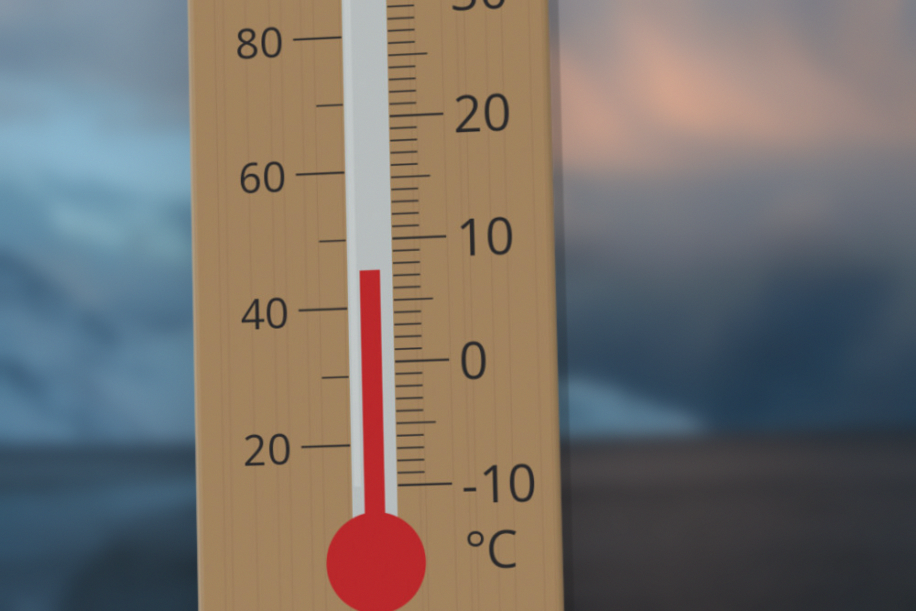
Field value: {"value": 7.5, "unit": "°C"}
